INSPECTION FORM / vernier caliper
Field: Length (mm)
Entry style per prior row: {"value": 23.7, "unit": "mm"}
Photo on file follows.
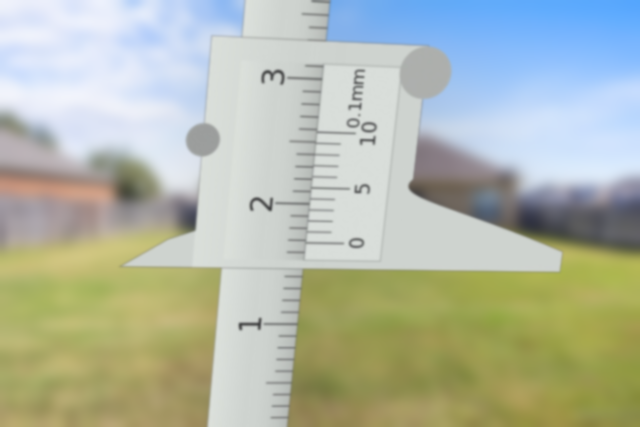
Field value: {"value": 16.8, "unit": "mm"}
